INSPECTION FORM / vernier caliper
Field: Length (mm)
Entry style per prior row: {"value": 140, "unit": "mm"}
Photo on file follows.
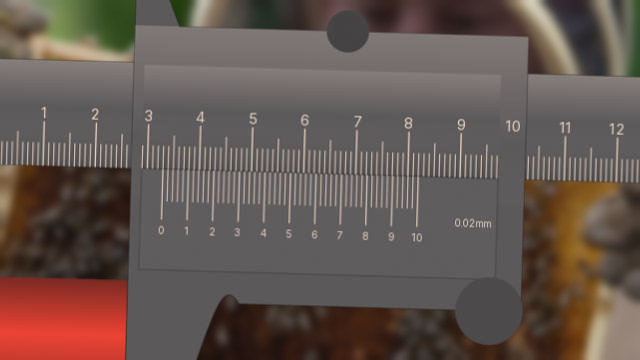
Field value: {"value": 33.0, "unit": "mm"}
